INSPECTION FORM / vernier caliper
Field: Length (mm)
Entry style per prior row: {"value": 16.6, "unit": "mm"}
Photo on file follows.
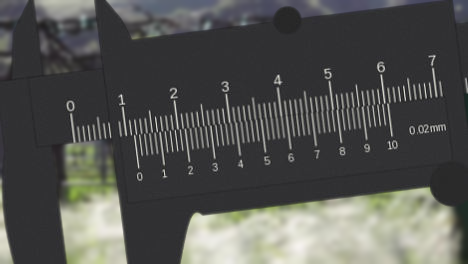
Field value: {"value": 11.6, "unit": "mm"}
